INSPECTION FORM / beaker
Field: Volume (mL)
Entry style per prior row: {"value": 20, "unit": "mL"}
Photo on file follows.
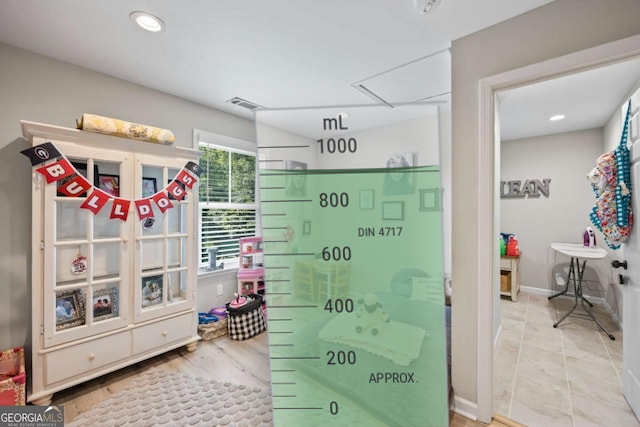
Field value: {"value": 900, "unit": "mL"}
